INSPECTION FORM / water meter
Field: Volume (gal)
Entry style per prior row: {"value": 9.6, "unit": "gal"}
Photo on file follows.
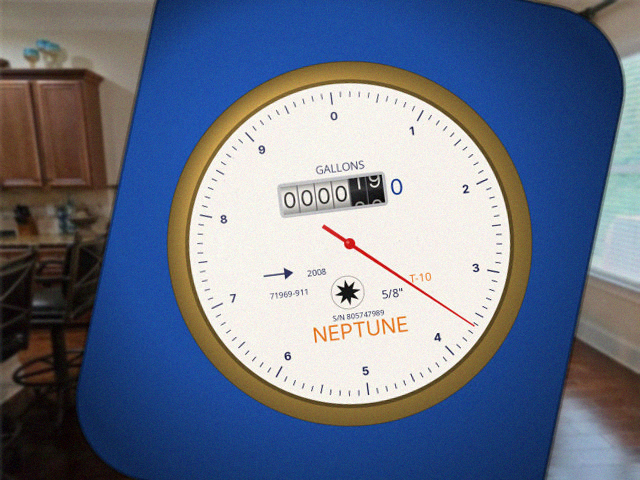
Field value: {"value": 193.6, "unit": "gal"}
